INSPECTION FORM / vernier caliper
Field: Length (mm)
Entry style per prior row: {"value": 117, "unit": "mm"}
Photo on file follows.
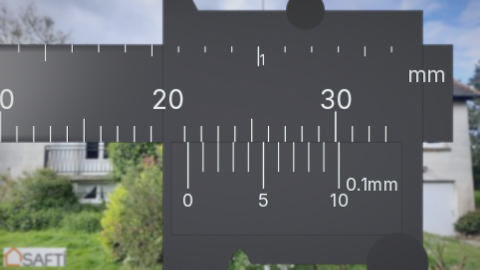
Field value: {"value": 21.2, "unit": "mm"}
